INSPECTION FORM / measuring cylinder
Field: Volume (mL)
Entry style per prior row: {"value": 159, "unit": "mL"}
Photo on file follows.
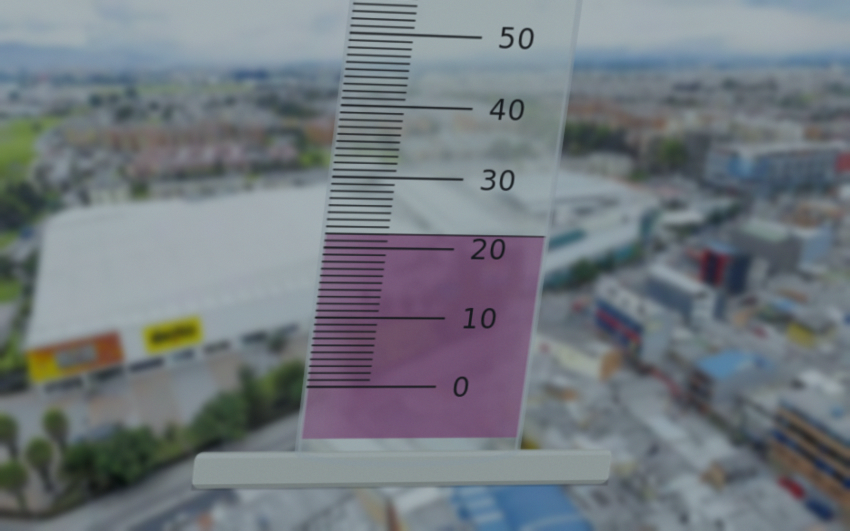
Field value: {"value": 22, "unit": "mL"}
